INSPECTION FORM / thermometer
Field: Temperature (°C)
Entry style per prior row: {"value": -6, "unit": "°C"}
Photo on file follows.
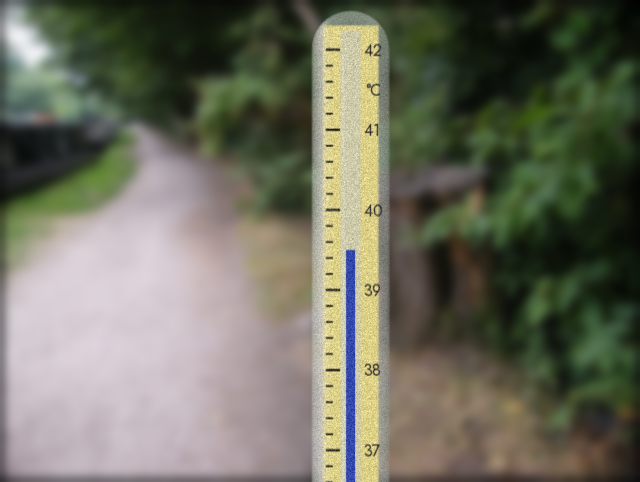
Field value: {"value": 39.5, "unit": "°C"}
